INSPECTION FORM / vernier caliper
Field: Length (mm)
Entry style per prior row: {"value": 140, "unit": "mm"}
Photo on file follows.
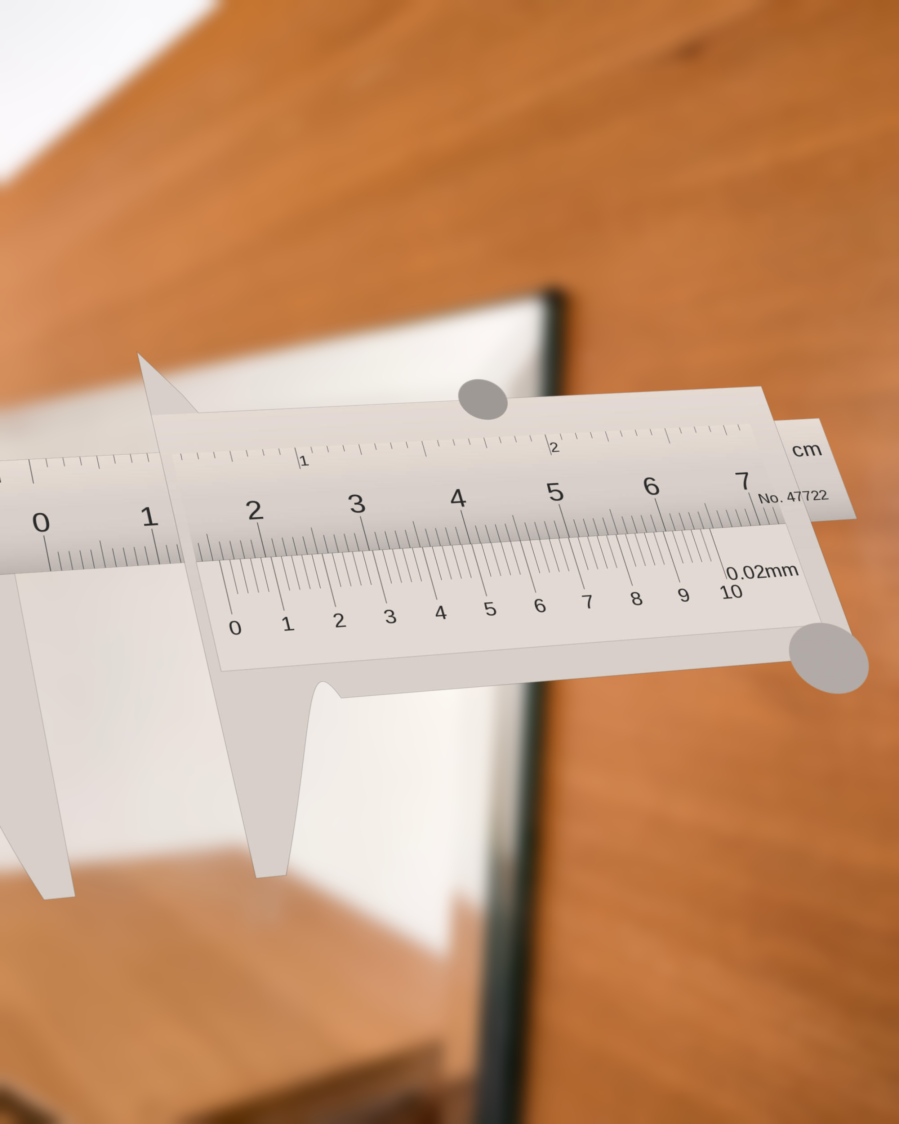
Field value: {"value": 15.6, "unit": "mm"}
